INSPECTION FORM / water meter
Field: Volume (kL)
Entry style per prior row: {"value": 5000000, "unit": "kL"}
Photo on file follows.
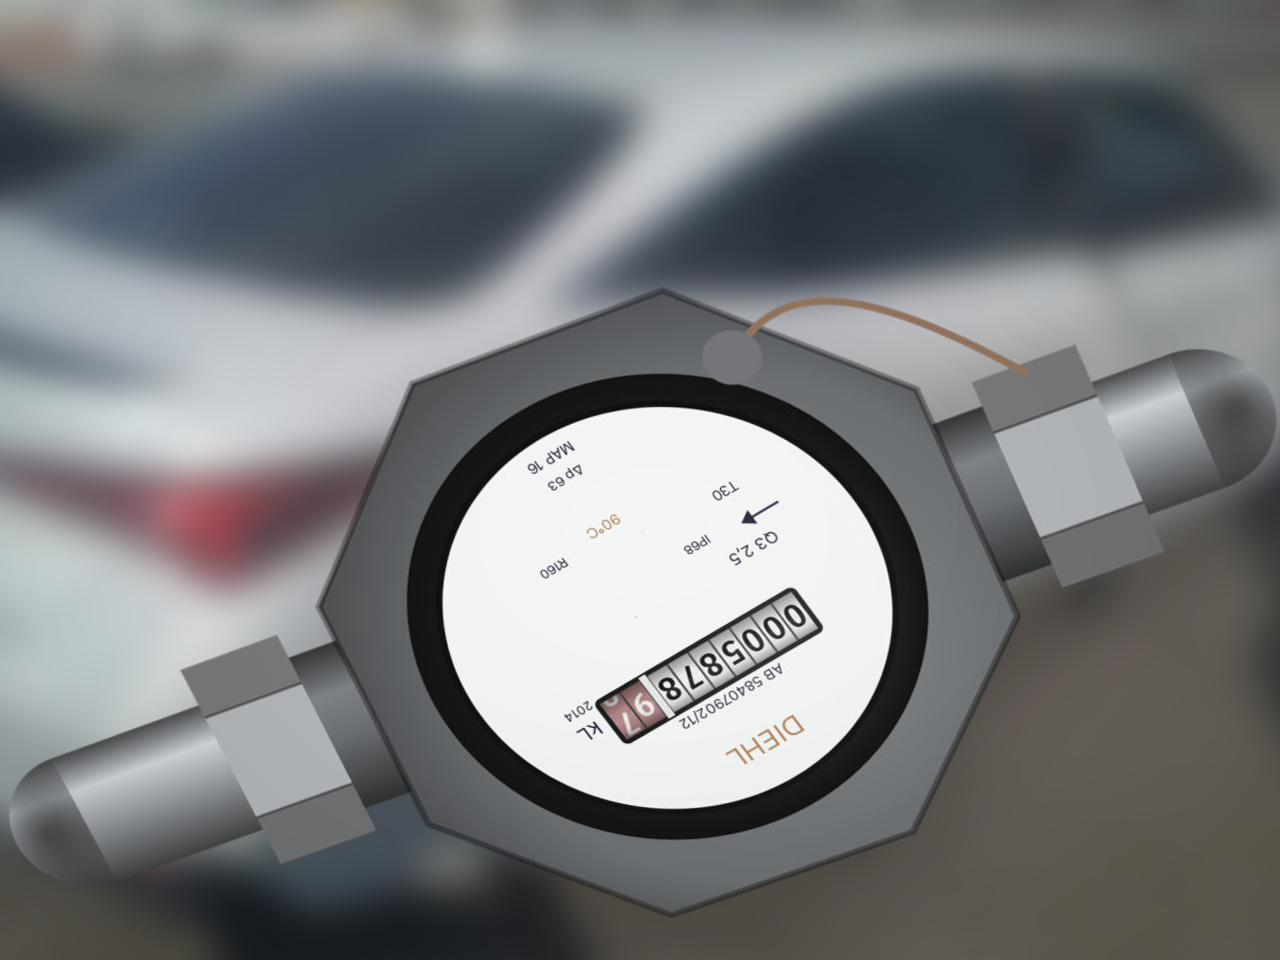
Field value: {"value": 5878.97, "unit": "kL"}
